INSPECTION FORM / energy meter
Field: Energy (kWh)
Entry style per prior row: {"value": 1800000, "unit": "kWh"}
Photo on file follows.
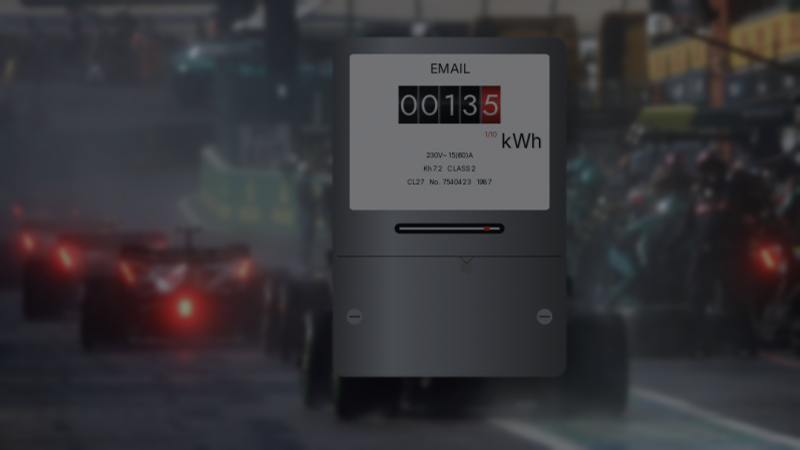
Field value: {"value": 13.5, "unit": "kWh"}
